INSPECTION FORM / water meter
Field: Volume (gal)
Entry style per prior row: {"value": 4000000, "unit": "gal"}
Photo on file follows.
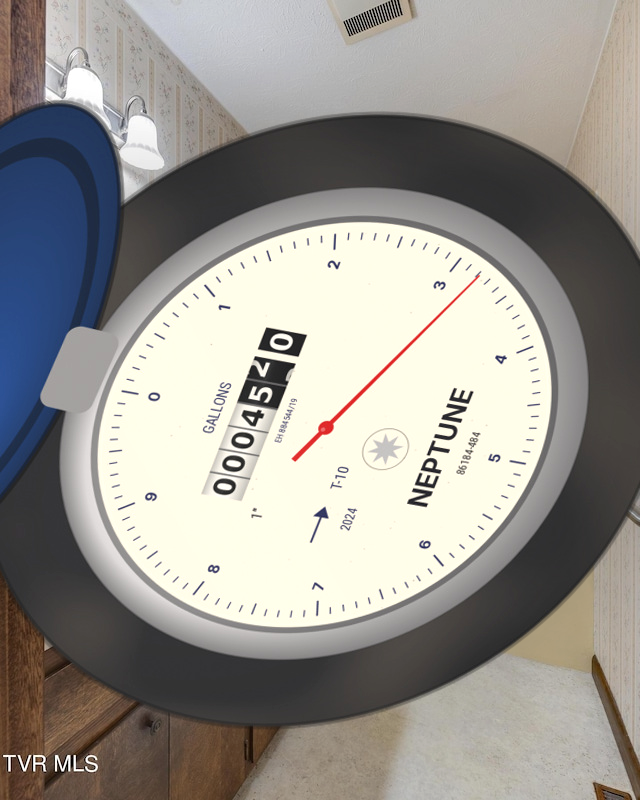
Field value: {"value": 4523.2, "unit": "gal"}
